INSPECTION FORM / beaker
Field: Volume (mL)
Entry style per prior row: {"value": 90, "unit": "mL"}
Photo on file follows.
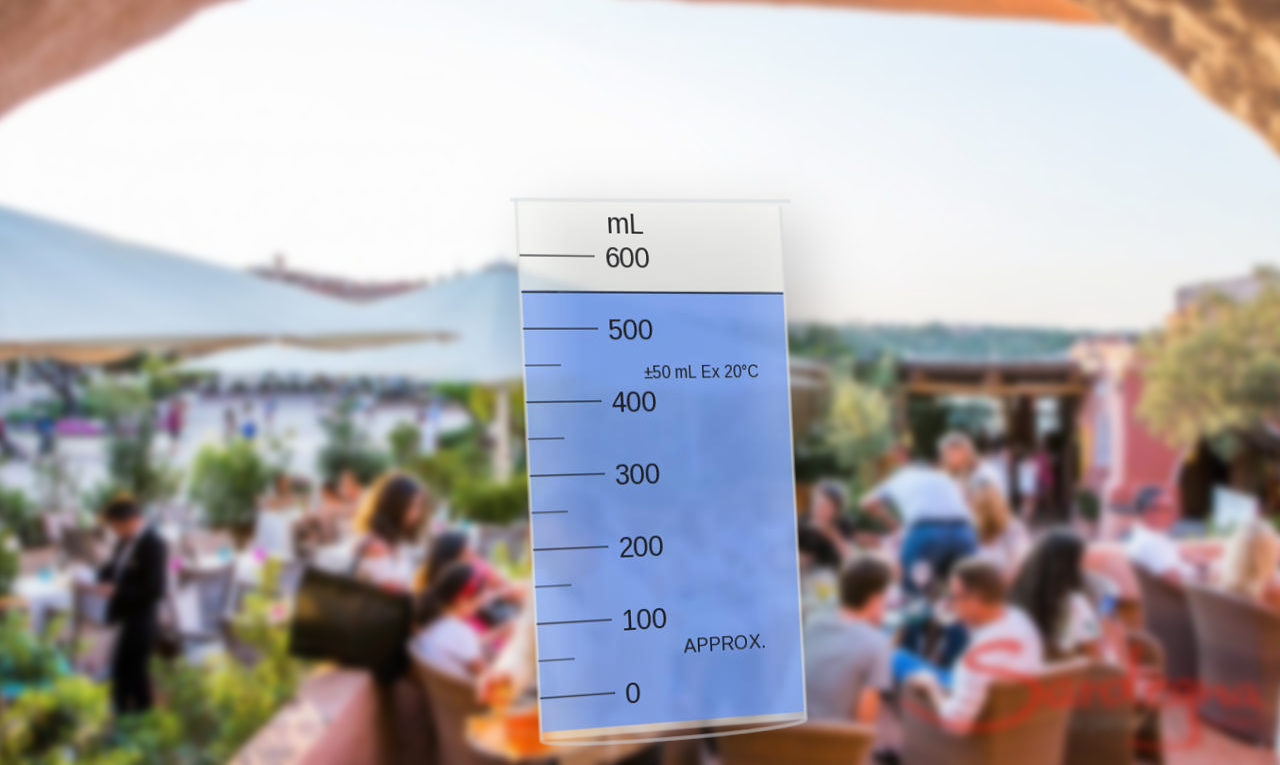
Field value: {"value": 550, "unit": "mL"}
